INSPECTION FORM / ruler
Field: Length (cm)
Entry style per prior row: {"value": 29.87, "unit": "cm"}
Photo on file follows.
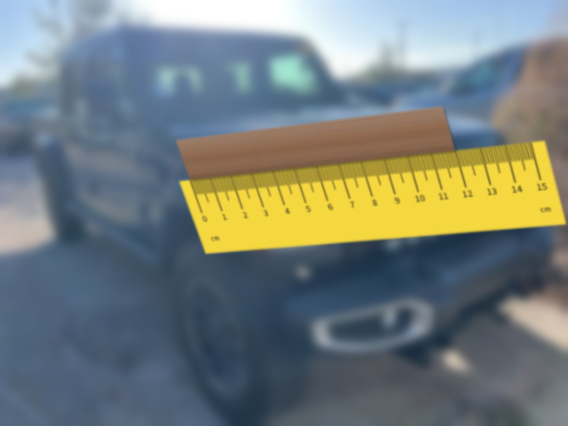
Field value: {"value": 12, "unit": "cm"}
